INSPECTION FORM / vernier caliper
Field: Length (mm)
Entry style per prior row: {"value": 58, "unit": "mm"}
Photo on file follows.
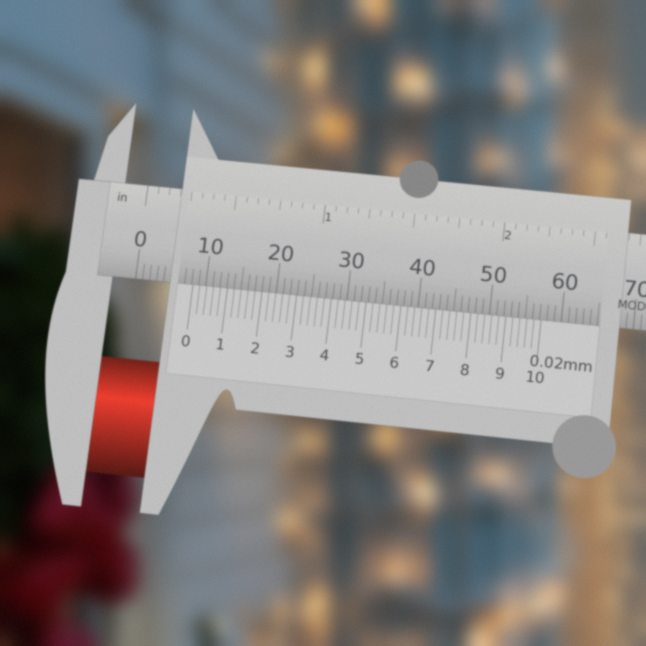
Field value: {"value": 8.2, "unit": "mm"}
